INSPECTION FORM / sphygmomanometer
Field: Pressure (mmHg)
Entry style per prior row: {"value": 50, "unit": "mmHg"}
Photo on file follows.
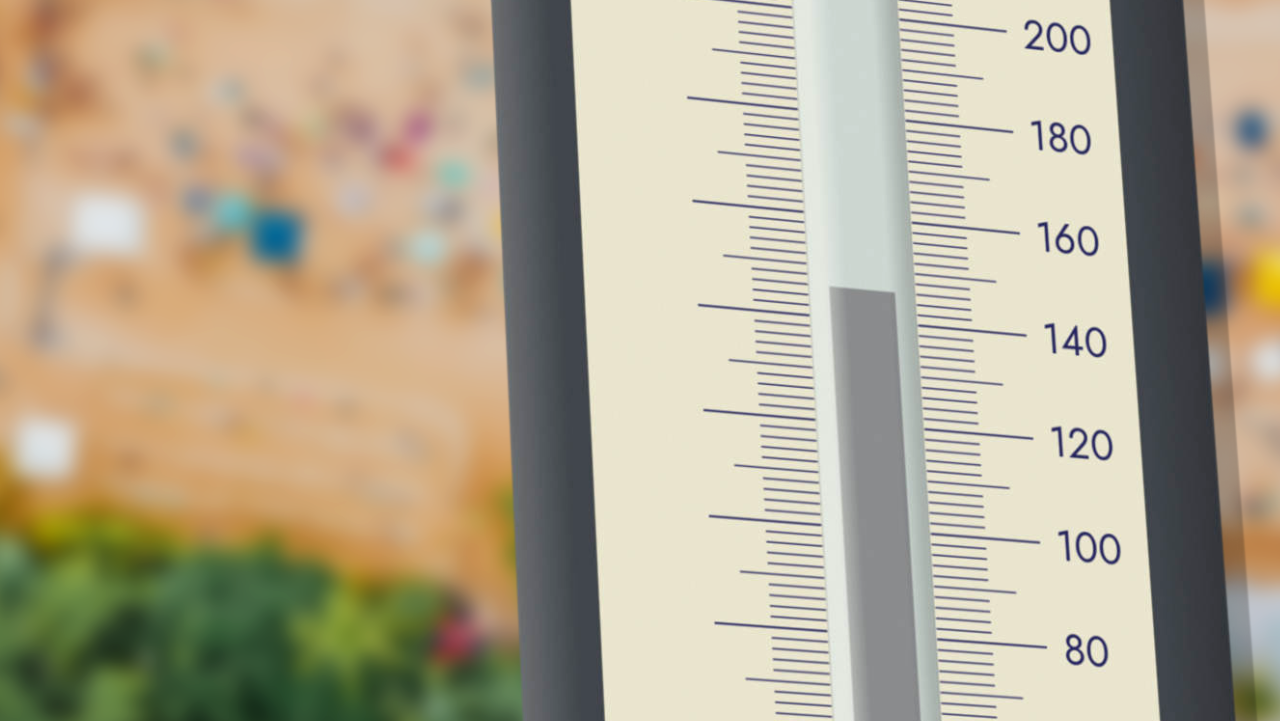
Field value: {"value": 146, "unit": "mmHg"}
